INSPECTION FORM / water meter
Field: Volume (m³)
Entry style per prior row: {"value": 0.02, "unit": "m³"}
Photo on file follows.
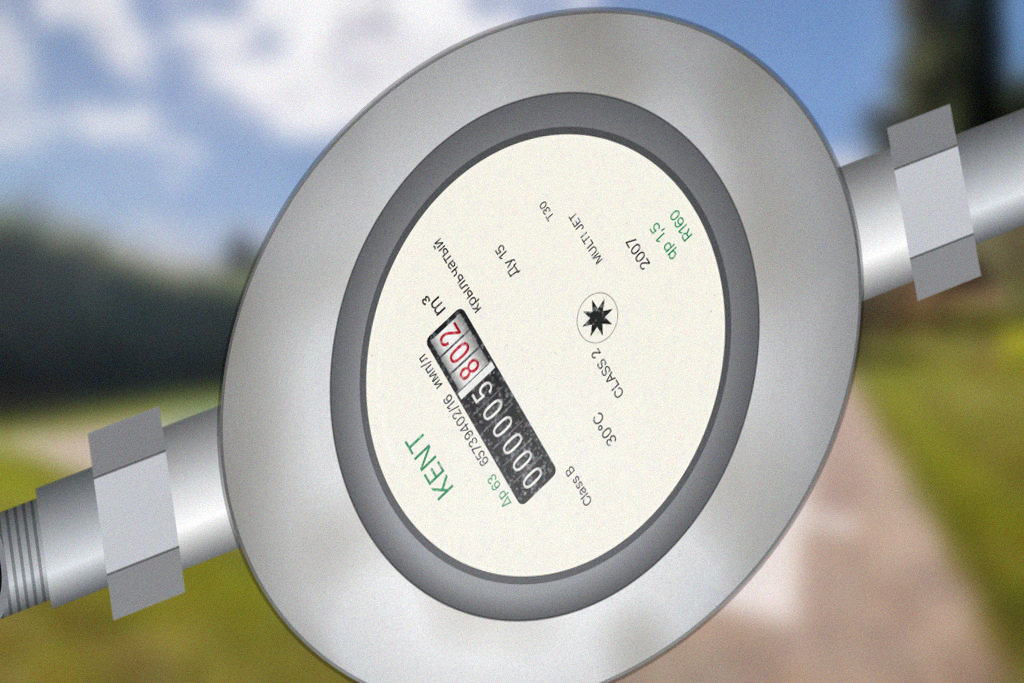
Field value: {"value": 5.802, "unit": "m³"}
